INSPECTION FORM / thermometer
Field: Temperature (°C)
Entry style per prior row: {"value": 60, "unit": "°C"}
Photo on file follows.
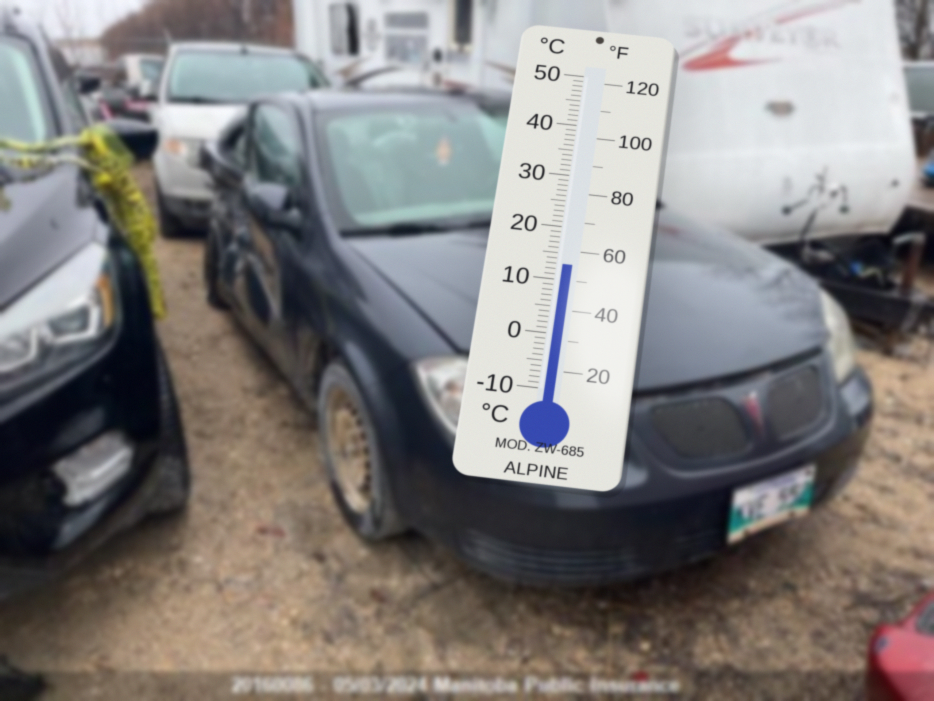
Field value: {"value": 13, "unit": "°C"}
